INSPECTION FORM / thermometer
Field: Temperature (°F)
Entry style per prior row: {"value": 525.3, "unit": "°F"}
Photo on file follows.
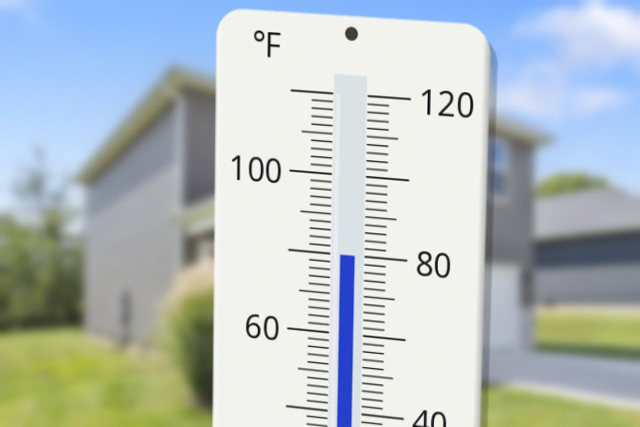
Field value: {"value": 80, "unit": "°F"}
